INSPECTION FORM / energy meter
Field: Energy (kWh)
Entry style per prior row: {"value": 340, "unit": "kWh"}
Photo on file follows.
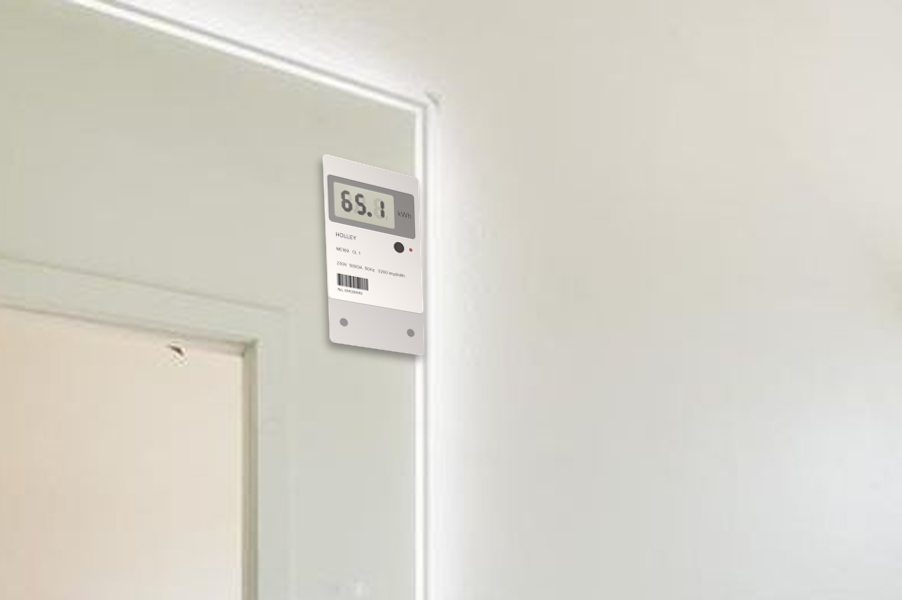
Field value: {"value": 65.1, "unit": "kWh"}
